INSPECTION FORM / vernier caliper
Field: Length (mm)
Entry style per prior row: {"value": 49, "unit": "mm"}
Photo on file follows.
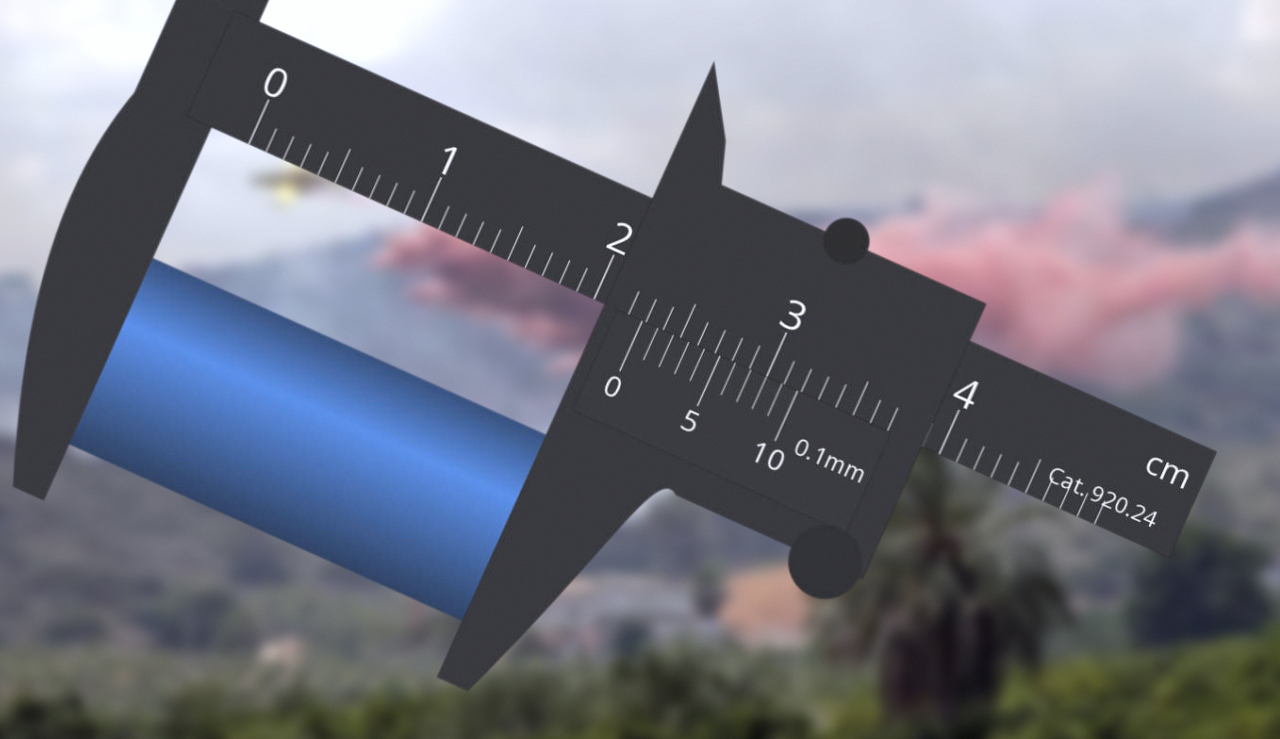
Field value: {"value": 22.8, "unit": "mm"}
